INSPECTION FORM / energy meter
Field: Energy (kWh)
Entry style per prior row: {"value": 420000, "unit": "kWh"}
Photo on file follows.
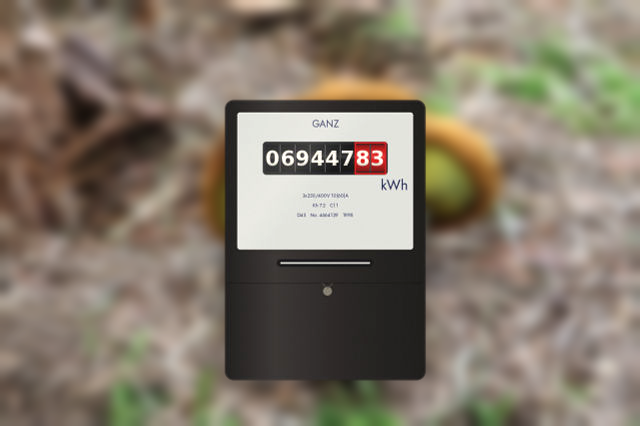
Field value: {"value": 69447.83, "unit": "kWh"}
